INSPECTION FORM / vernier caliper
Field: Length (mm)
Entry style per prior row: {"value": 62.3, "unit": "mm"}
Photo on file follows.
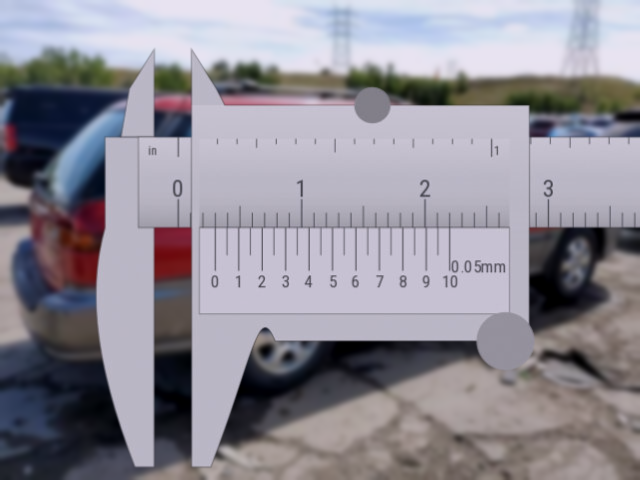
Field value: {"value": 3.0, "unit": "mm"}
